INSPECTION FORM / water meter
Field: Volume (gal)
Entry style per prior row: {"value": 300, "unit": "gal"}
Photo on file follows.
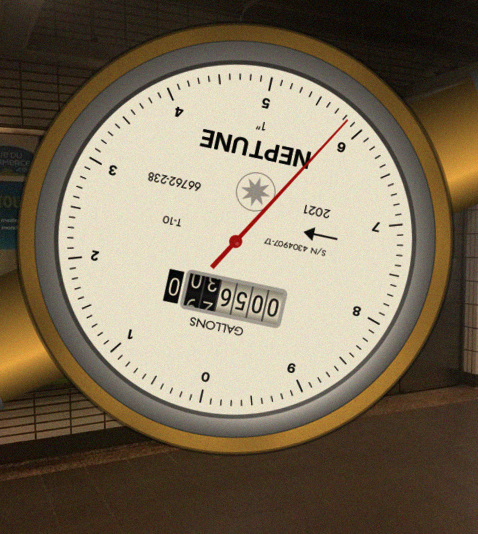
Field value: {"value": 56295.8, "unit": "gal"}
